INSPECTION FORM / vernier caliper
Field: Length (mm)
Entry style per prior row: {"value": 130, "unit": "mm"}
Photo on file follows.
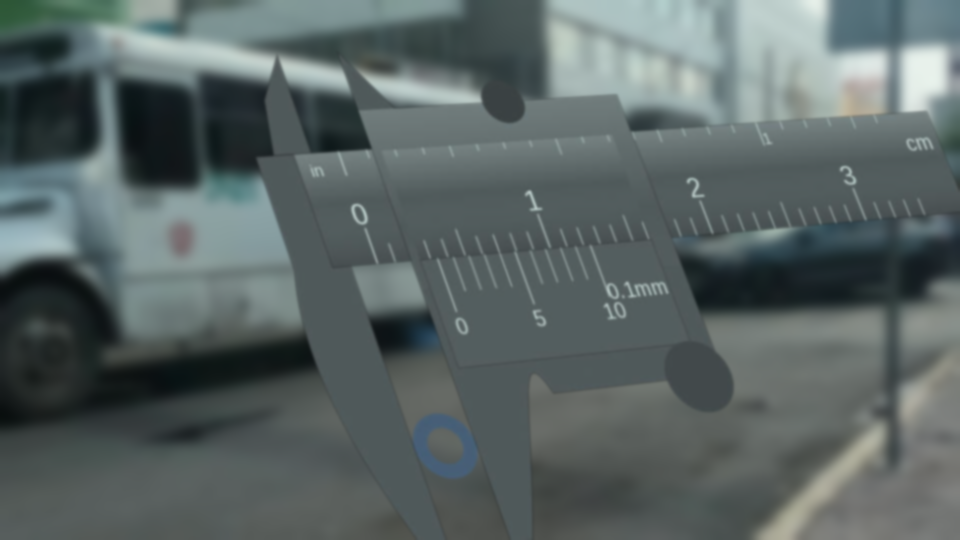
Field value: {"value": 3.4, "unit": "mm"}
